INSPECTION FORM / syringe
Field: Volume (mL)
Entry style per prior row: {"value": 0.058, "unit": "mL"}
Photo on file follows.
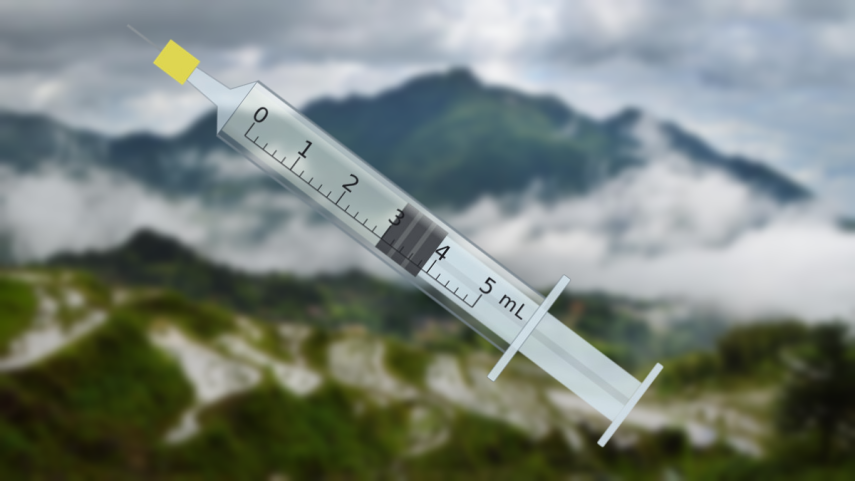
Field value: {"value": 3, "unit": "mL"}
